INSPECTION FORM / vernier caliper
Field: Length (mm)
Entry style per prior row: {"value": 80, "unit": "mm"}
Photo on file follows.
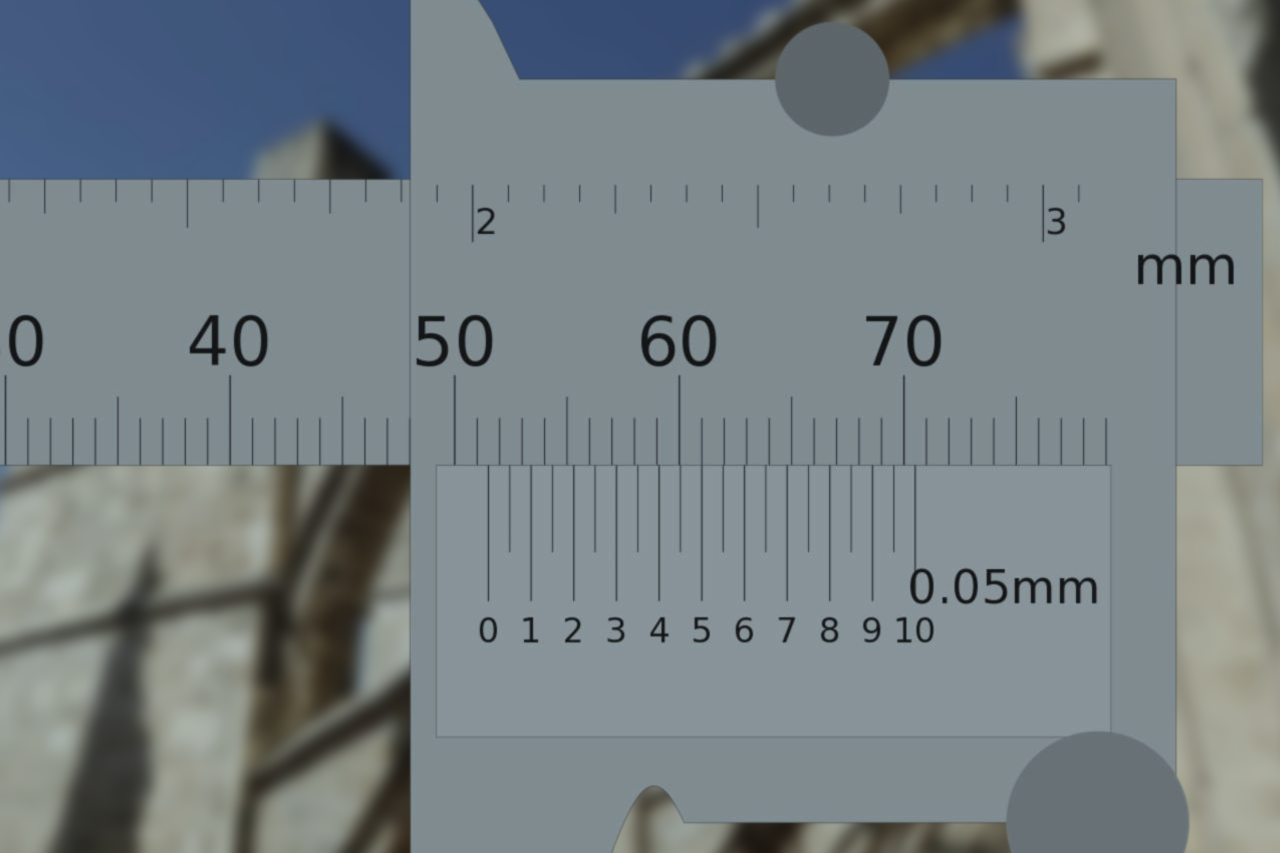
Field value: {"value": 51.5, "unit": "mm"}
